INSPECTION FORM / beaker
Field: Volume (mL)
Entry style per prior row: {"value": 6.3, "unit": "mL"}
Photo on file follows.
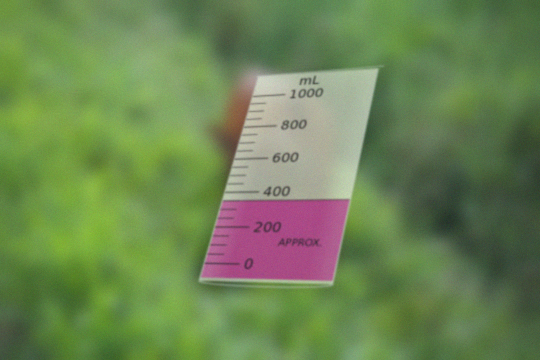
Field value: {"value": 350, "unit": "mL"}
